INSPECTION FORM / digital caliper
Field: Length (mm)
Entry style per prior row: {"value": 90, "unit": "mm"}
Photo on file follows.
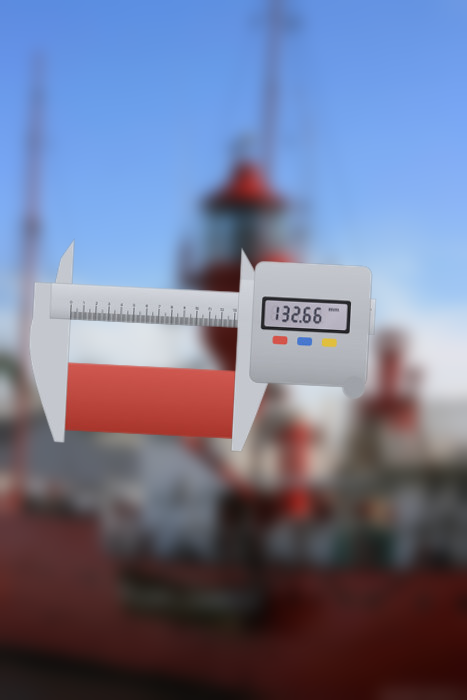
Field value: {"value": 132.66, "unit": "mm"}
